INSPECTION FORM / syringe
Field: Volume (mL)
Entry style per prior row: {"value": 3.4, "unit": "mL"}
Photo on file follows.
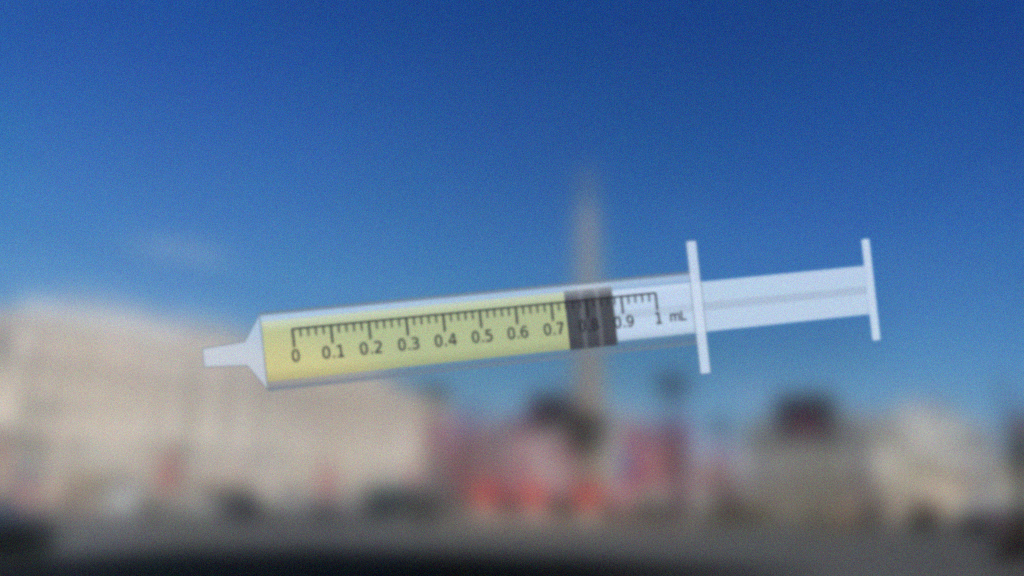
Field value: {"value": 0.74, "unit": "mL"}
